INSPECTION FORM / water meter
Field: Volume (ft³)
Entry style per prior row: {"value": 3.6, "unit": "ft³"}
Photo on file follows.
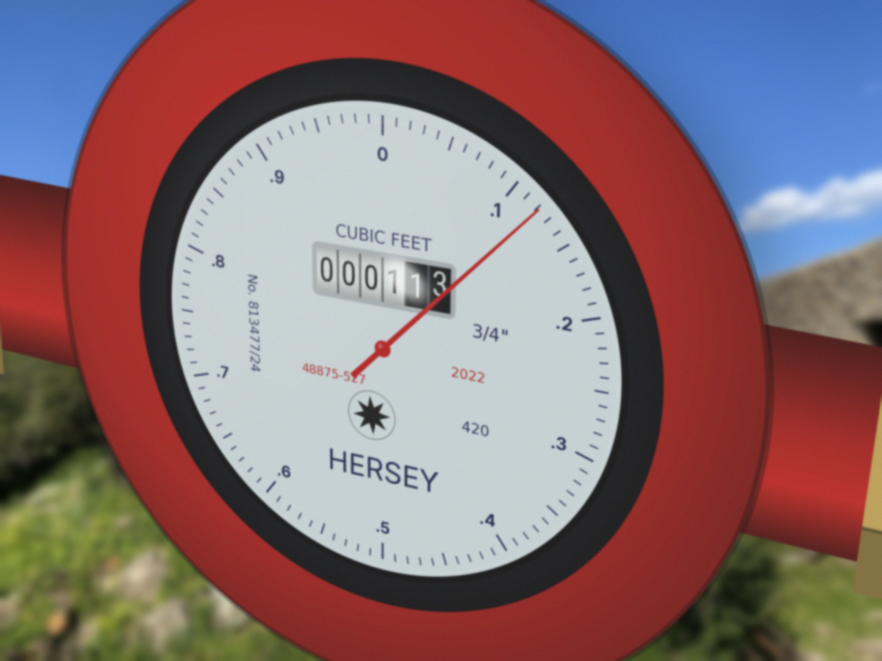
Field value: {"value": 113.12, "unit": "ft³"}
